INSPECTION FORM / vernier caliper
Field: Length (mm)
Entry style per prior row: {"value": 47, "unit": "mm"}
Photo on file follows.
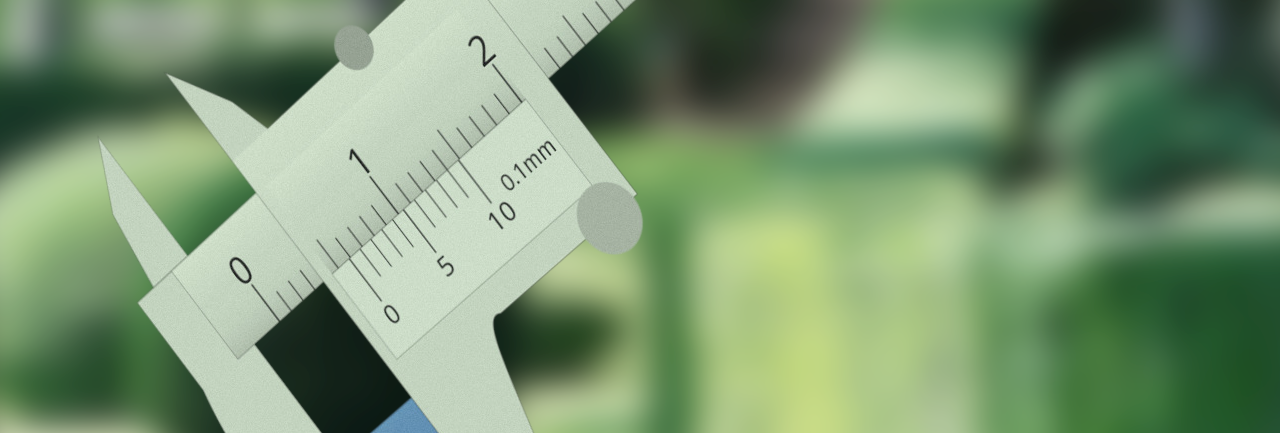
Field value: {"value": 5.9, "unit": "mm"}
